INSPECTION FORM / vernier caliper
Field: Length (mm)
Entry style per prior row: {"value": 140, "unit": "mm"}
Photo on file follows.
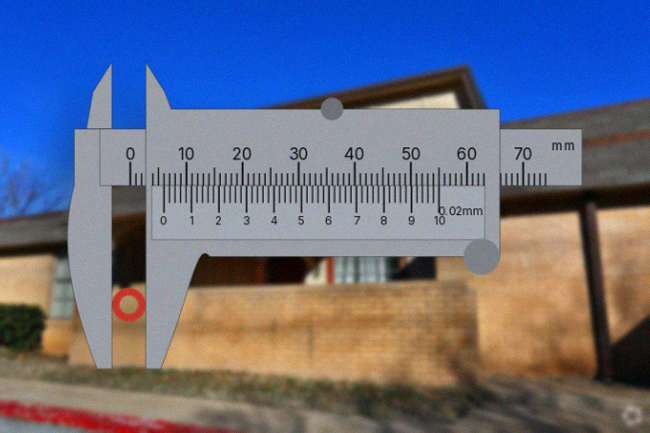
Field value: {"value": 6.0, "unit": "mm"}
